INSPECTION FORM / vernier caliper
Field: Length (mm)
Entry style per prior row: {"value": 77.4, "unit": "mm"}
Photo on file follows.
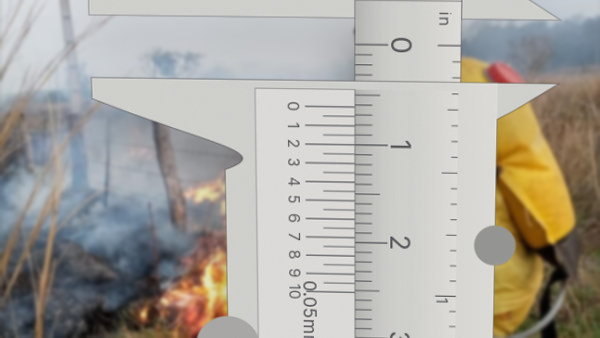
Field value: {"value": 6.2, "unit": "mm"}
